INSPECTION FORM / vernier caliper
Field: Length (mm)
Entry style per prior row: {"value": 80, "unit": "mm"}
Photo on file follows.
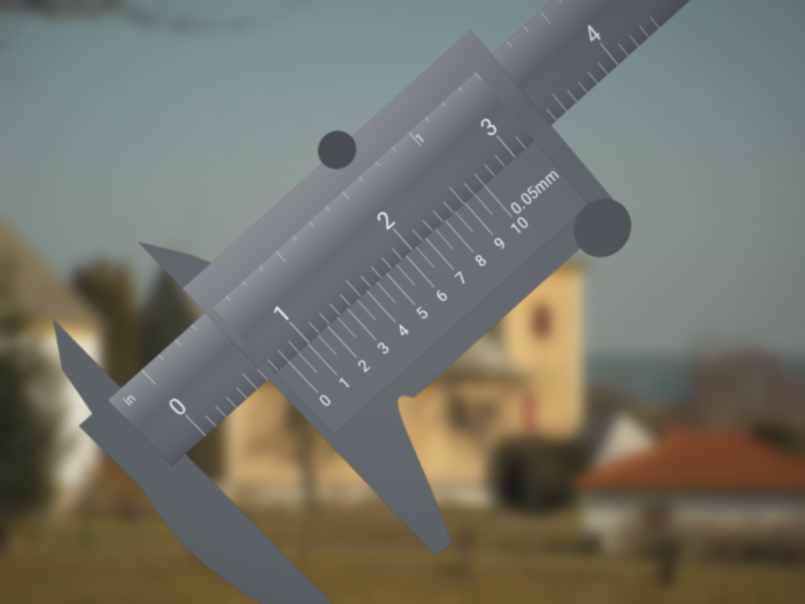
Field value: {"value": 8.0, "unit": "mm"}
